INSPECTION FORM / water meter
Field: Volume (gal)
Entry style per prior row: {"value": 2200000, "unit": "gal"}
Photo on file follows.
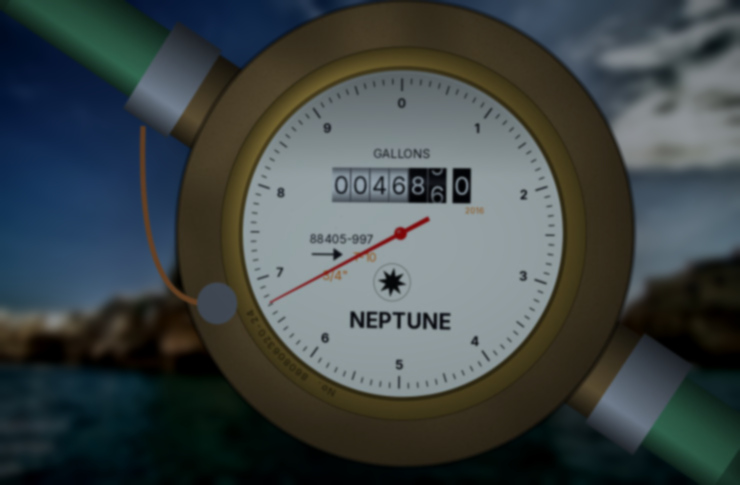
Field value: {"value": 46856.7, "unit": "gal"}
